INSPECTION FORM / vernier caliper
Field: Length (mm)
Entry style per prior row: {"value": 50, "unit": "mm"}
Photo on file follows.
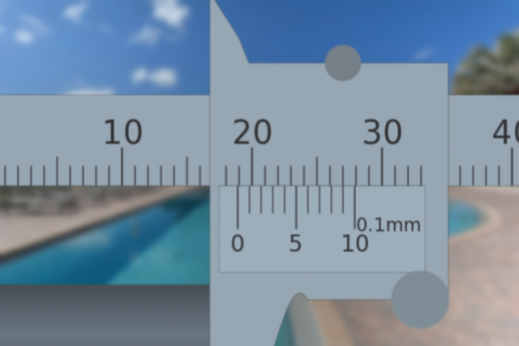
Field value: {"value": 18.9, "unit": "mm"}
